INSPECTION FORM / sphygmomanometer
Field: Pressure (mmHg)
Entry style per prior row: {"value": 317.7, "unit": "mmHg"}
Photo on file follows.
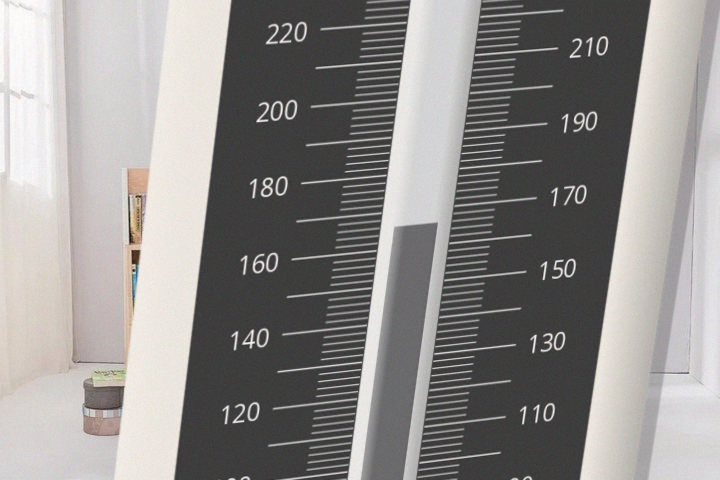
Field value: {"value": 166, "unit": "mmHg"}
